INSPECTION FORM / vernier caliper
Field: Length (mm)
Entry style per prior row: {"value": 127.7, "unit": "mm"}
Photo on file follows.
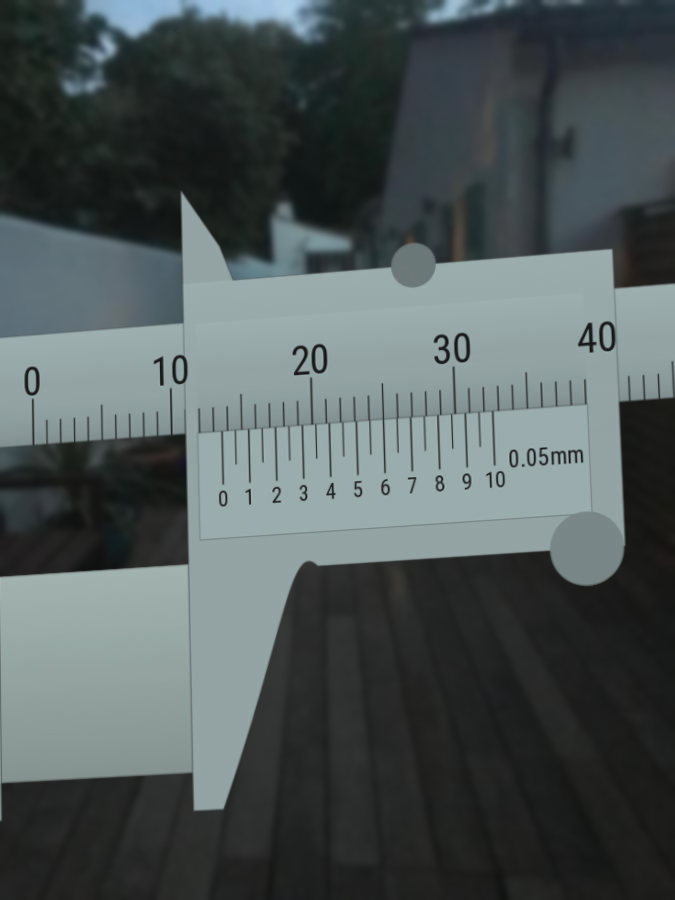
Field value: {"value": 13.6, "unit": "mm"}
